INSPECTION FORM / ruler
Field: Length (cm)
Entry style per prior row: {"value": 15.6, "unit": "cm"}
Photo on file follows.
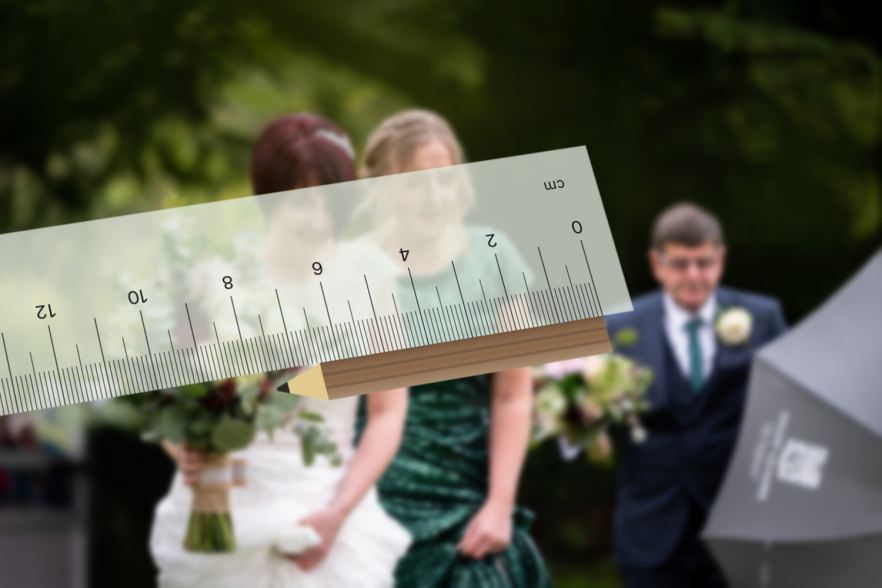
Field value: {"value": 7.5, "unit": "cm"}
